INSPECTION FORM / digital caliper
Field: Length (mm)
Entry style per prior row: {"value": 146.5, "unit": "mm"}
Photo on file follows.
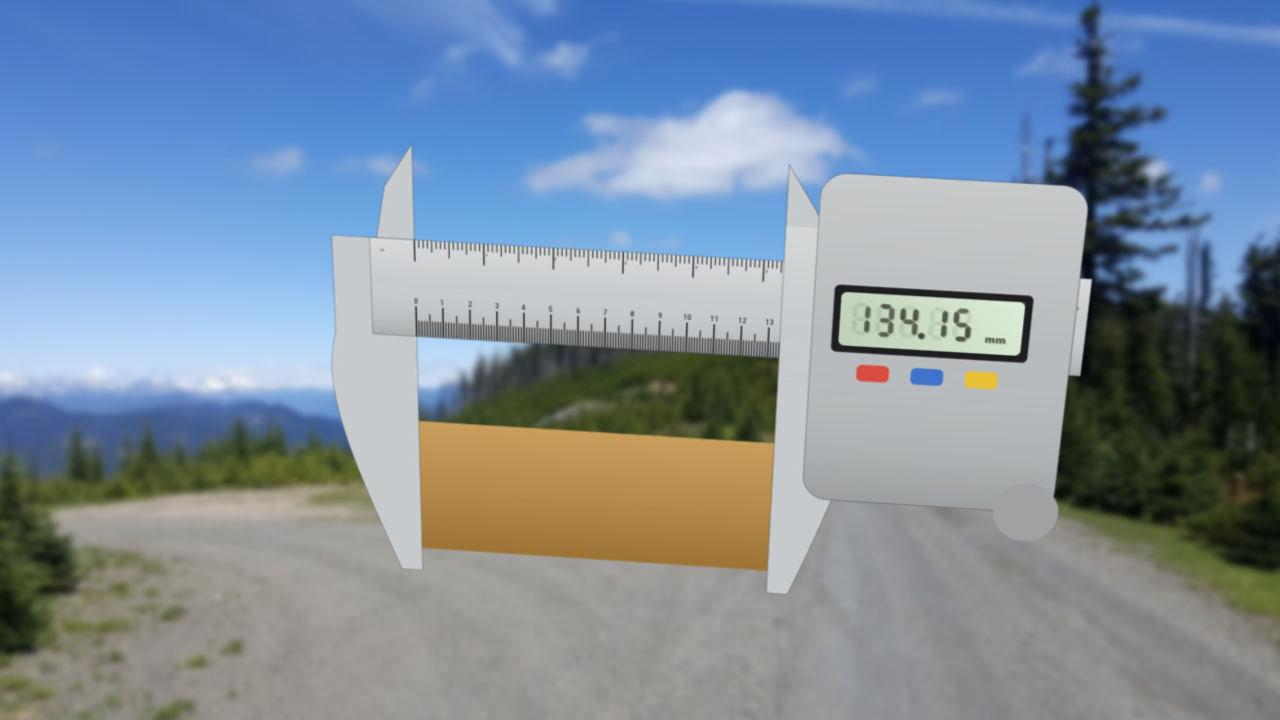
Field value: {"value": 134.15, "unit": "mm"}
